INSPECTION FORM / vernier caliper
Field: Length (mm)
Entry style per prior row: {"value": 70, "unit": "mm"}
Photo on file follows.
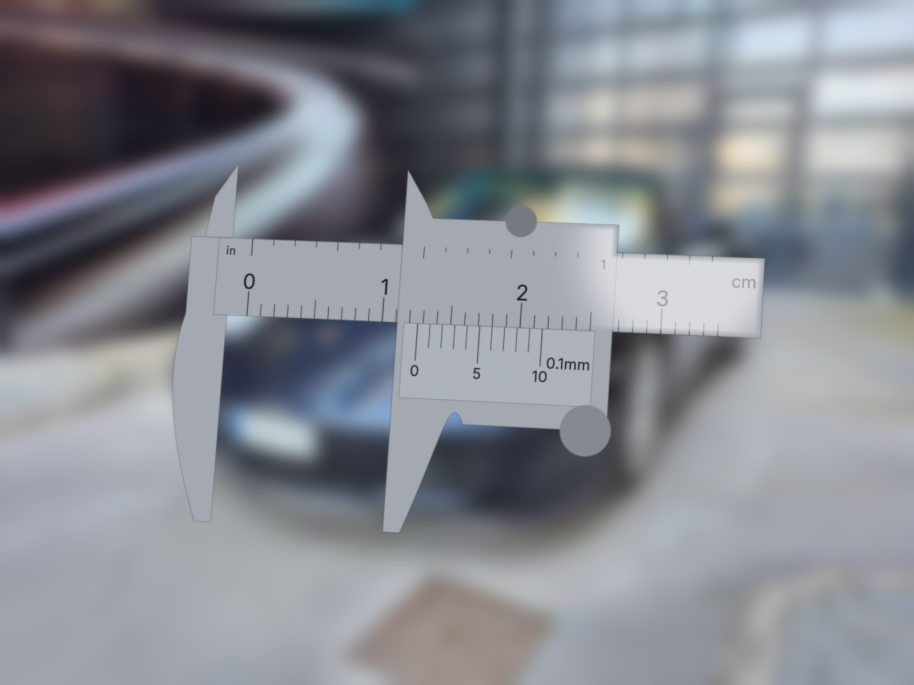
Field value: {"value": 12.6, "unit": "mm"}
